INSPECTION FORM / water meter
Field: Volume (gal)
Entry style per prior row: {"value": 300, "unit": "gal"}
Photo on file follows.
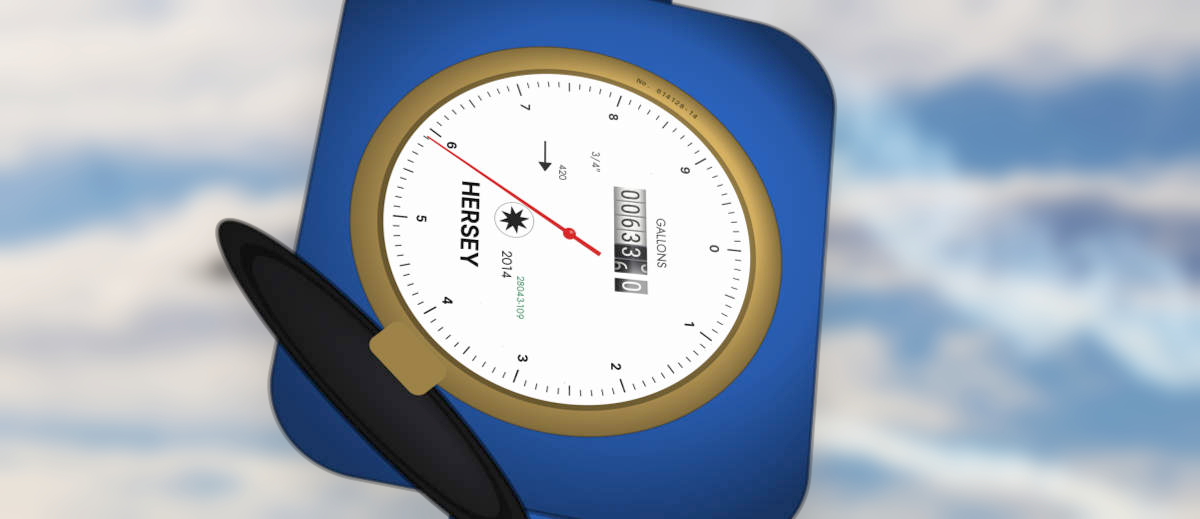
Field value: {"value": 63355.9, "unit": "gal"}
